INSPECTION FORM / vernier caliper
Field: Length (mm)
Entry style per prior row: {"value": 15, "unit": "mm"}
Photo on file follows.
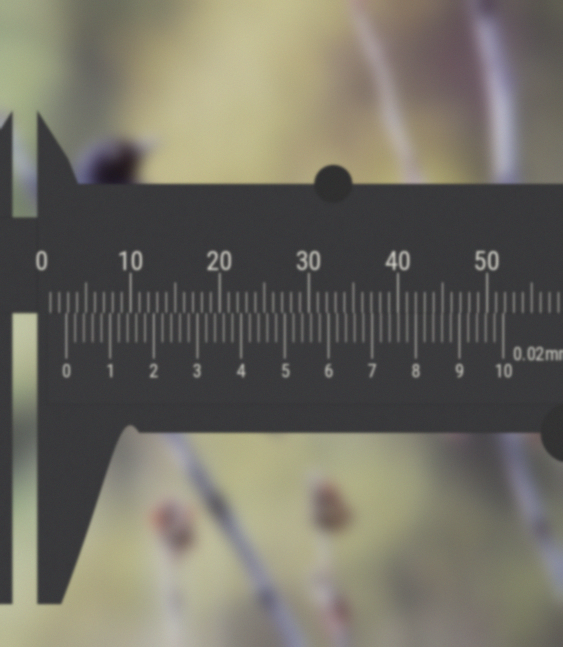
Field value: {"value": 2.8, "unit": "mm"}
